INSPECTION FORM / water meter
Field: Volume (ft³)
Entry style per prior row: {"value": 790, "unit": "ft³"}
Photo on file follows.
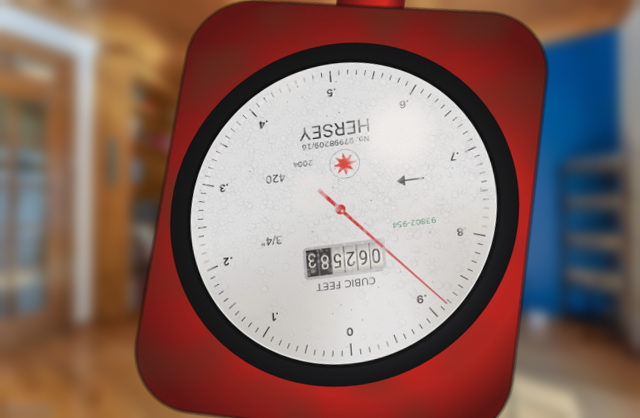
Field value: {"value": 62582.88, "unit": "ft³"}
